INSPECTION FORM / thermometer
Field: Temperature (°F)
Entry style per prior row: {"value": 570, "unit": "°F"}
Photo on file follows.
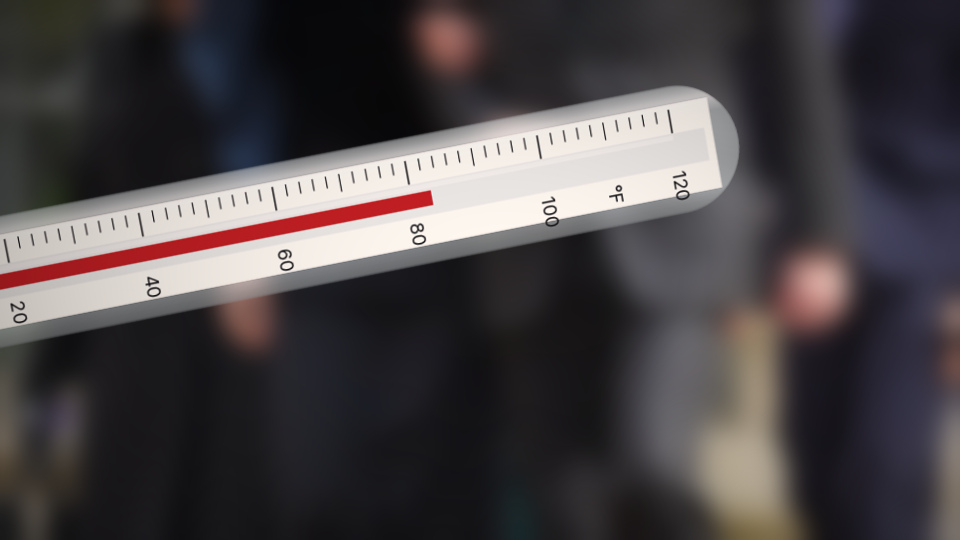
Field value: {"value": 83, "unit": "°F"}
